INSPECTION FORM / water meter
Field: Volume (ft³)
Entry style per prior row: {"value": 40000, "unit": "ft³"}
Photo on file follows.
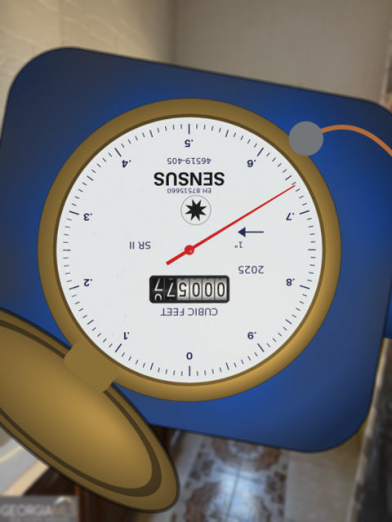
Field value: {"value": 576.66, "unit": "ft³"}
